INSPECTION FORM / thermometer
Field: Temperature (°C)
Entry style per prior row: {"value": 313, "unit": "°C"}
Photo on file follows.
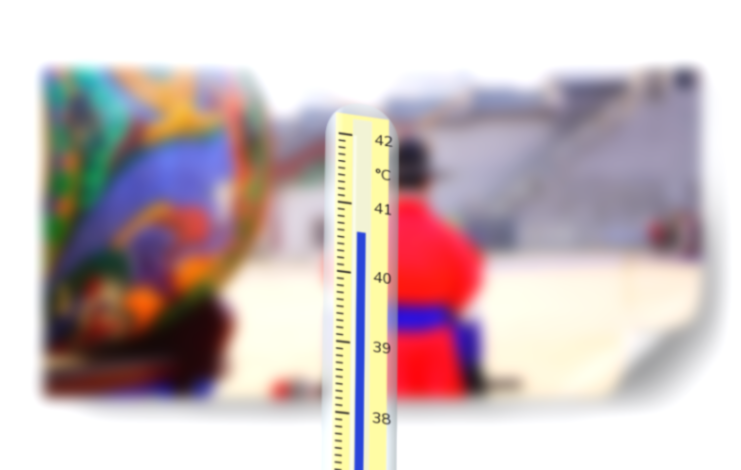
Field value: {"value": 40.6, "unit": "°C"}
